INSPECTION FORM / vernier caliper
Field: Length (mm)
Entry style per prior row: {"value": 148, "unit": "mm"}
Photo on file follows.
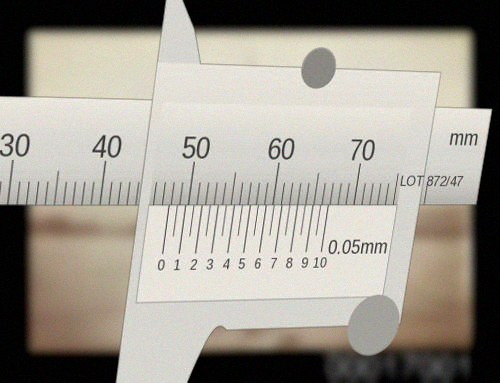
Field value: {"value": 47.8, "unit": "mm"}
